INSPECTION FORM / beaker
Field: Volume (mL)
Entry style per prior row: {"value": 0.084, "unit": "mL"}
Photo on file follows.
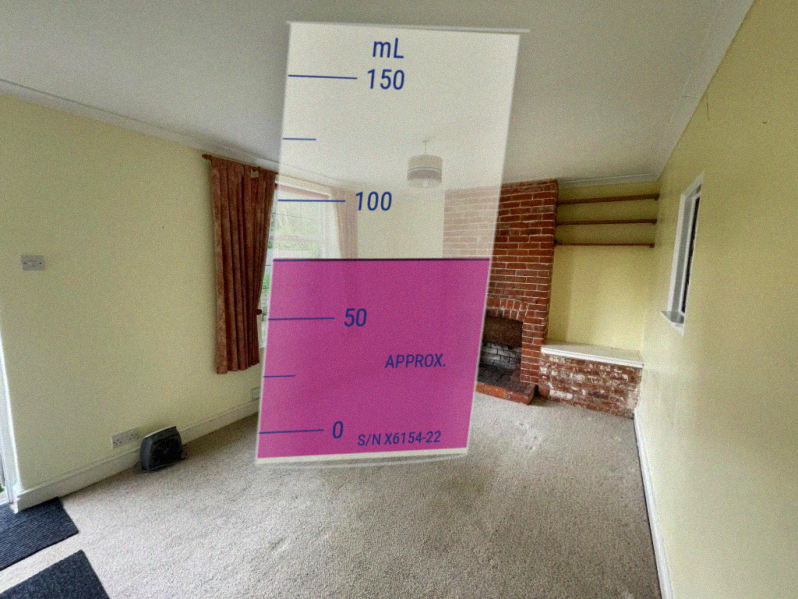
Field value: {"value": 75, "unit": "mL"}
